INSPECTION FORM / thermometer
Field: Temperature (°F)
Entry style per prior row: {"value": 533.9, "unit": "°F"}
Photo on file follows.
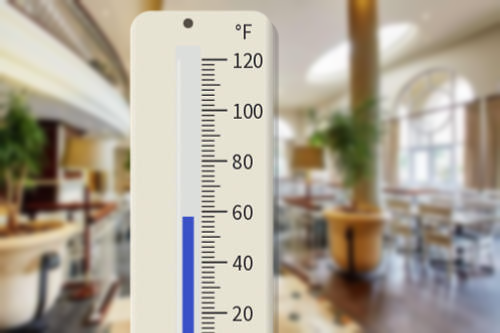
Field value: {"value": 58, "unit": "°F"}
